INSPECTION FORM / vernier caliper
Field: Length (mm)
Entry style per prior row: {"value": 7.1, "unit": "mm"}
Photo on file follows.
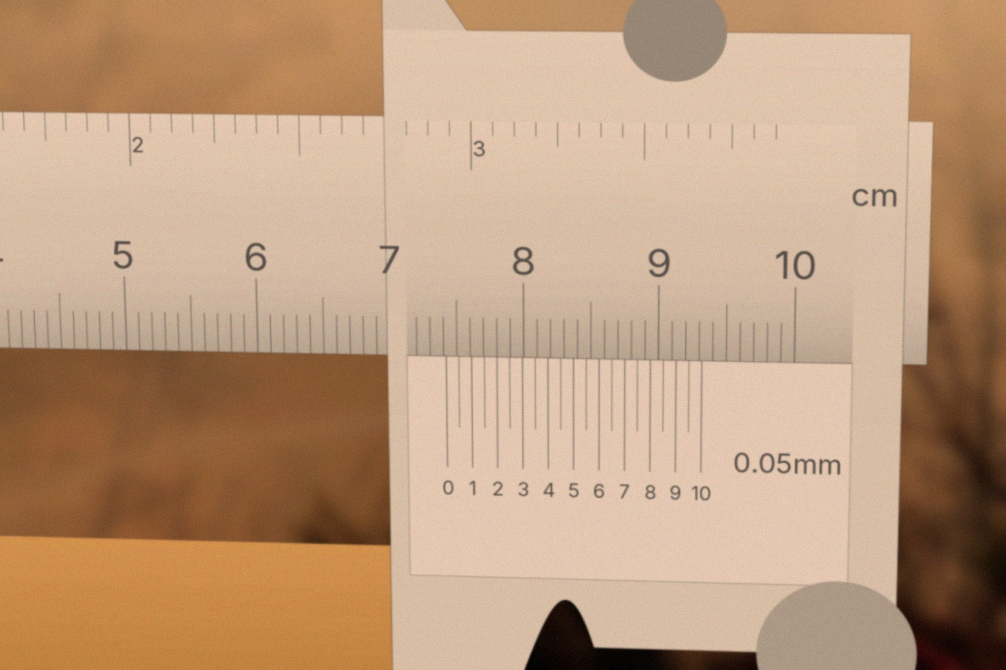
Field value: {"value": 74.2, "unit": "mm"}
